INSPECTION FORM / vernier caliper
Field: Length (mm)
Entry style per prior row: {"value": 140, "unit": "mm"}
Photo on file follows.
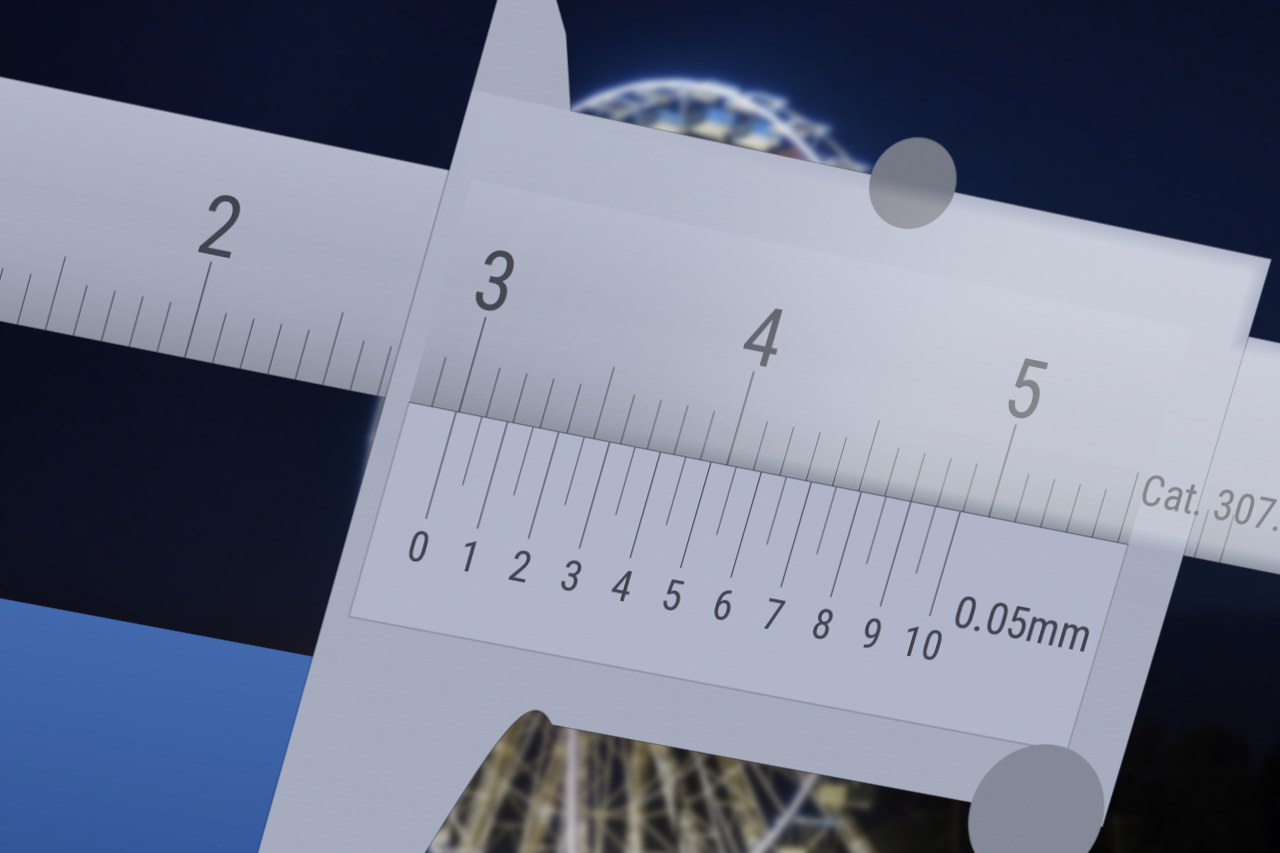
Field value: {"value": 29.90, "unit": "mm"}
